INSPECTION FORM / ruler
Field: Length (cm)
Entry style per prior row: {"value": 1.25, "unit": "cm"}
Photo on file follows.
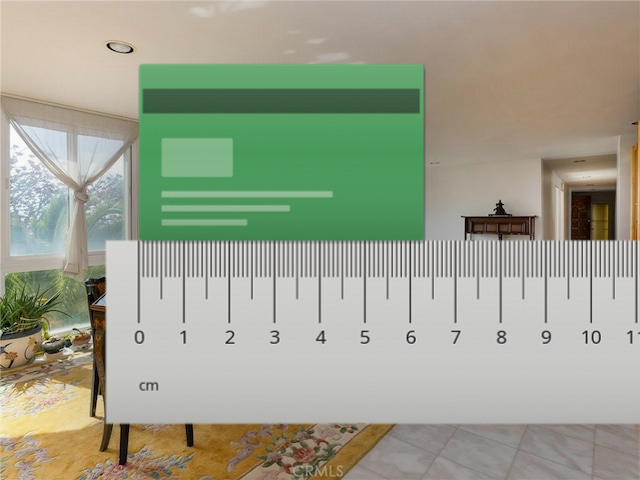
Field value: {"value": 6.3, "unit": "cm"}
